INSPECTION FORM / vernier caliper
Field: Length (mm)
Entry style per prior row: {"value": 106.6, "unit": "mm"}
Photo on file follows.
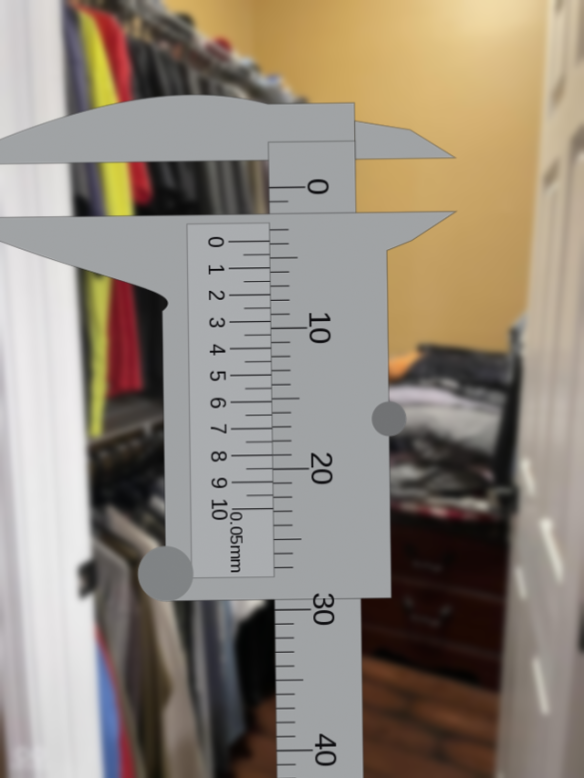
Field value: {"value": 3.8, "unit": "mm"}
